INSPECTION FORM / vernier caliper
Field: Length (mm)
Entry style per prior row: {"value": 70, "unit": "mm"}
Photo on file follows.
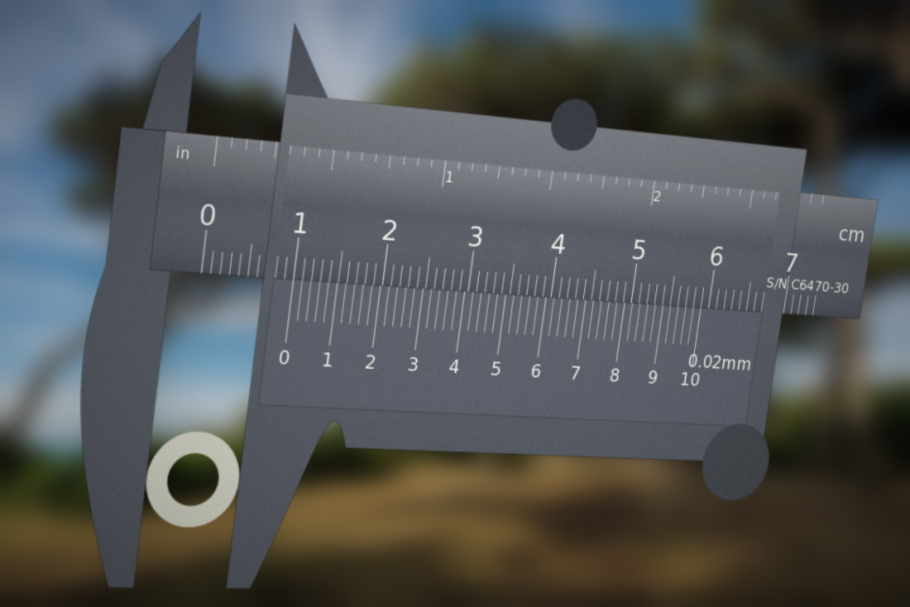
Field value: {"value": 10.0, "unit": "mm"}
